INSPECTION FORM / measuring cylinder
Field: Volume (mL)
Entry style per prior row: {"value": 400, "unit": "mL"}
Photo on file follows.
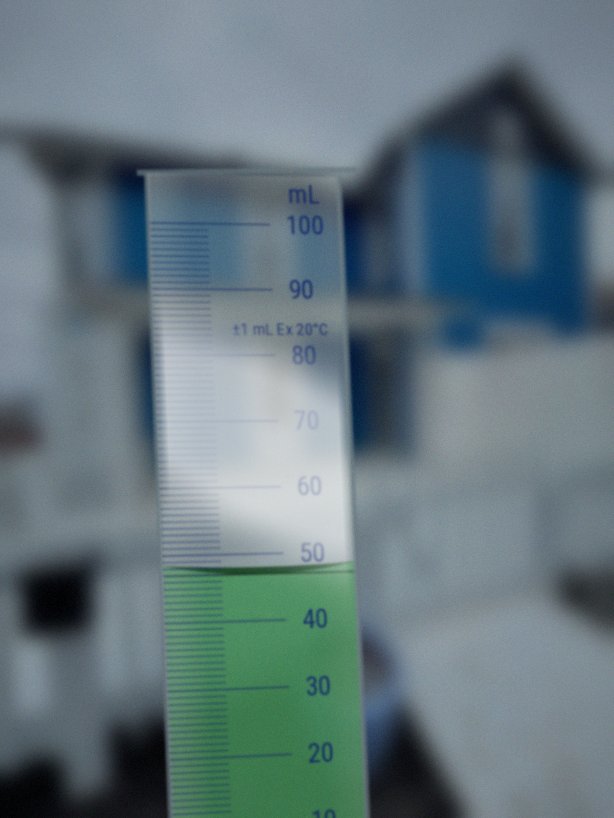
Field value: {"value": 47, "unit": "mL"}
